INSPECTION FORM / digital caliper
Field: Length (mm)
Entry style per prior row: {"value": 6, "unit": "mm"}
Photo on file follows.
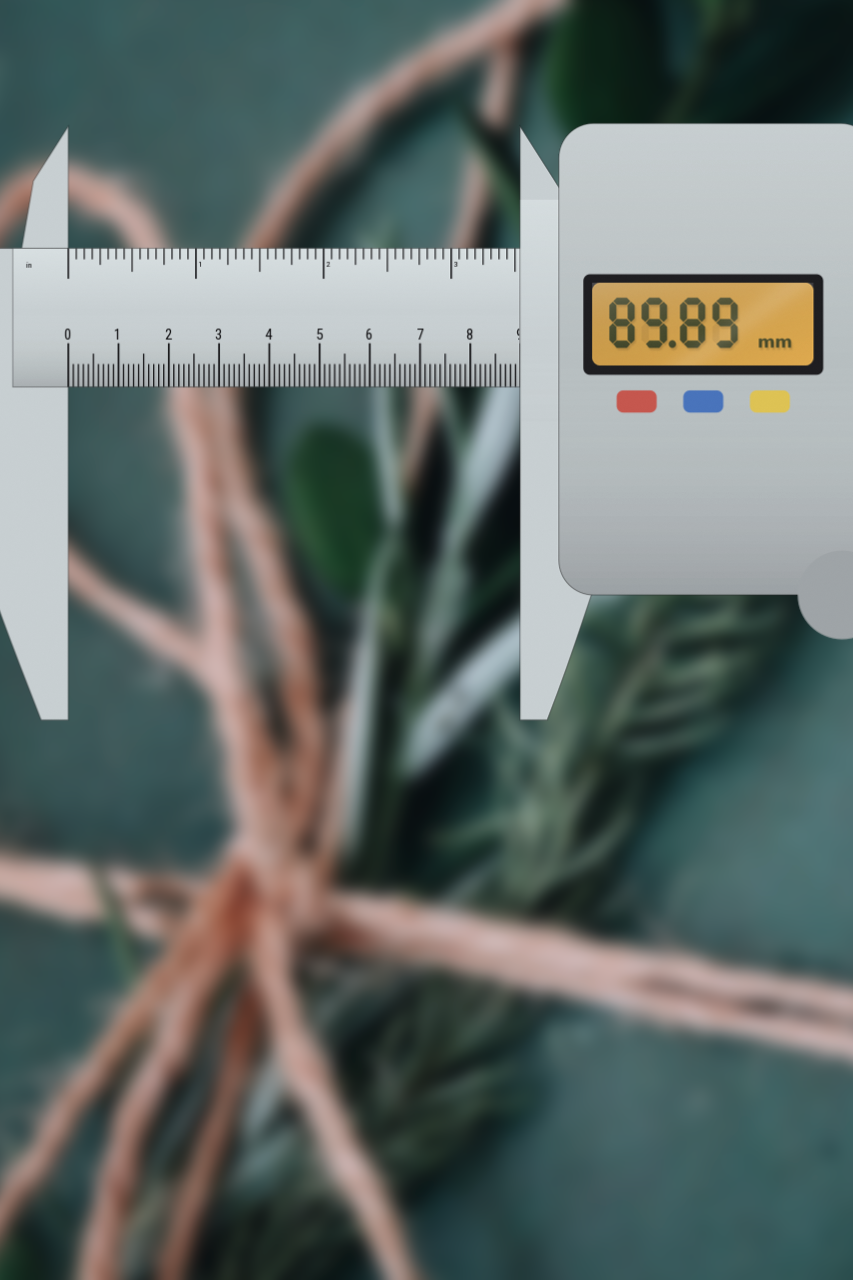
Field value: {"value": 89.89, "unit": "mm"}
